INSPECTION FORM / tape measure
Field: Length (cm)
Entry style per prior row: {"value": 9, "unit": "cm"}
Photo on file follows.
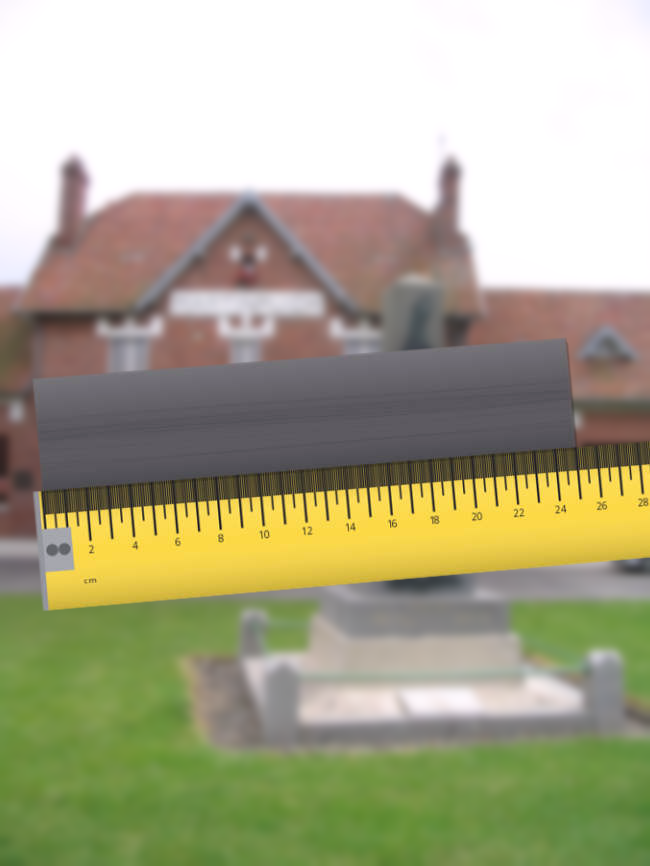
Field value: {"value": 25, "unit": "cm"}
